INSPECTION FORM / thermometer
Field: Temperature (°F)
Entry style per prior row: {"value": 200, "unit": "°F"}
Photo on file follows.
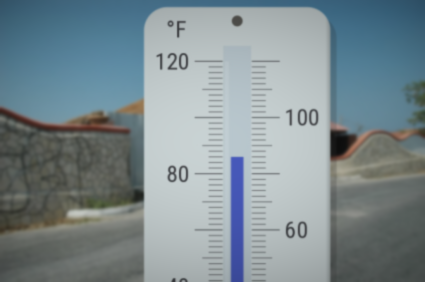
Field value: {"value": 86, "unit": "°F"}
